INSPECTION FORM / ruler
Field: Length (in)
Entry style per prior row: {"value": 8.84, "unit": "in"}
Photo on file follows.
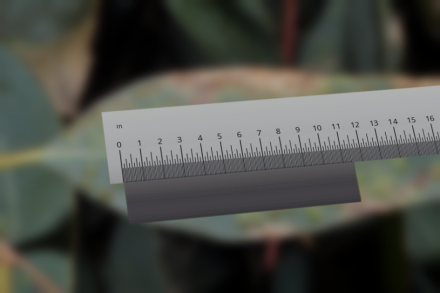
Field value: {"value": 11.5, "unit": "in"}
